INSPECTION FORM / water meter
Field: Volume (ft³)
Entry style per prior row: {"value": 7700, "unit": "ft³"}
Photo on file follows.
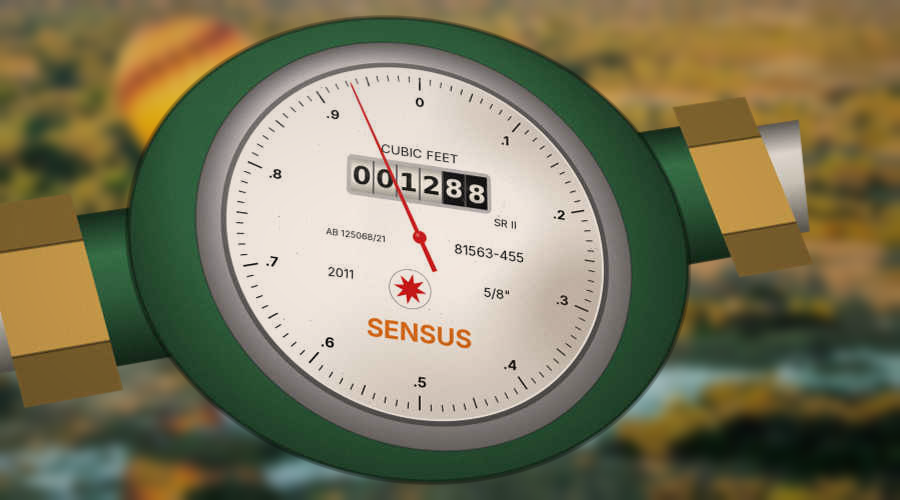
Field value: {"value": 1287.93, "unit": "ft³"}
